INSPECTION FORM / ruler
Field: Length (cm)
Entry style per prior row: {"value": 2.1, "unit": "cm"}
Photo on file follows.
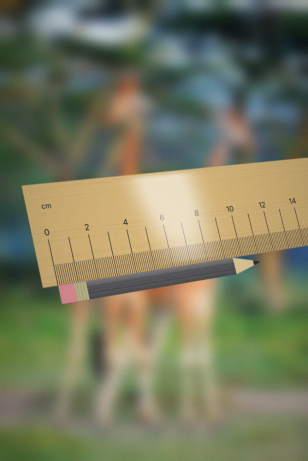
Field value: {"value": 11, "unit": "cm"}
